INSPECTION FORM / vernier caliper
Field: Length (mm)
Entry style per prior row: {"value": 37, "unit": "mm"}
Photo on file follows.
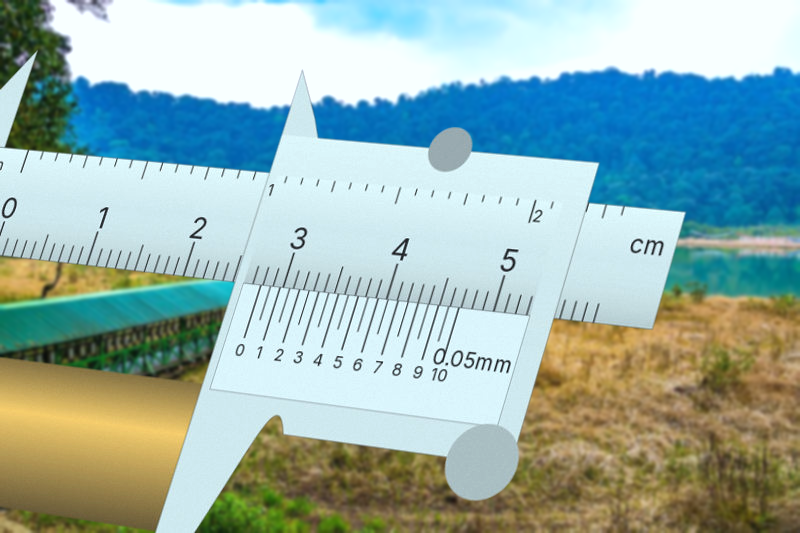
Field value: {"value": 27.8, "unit": "mm"}
